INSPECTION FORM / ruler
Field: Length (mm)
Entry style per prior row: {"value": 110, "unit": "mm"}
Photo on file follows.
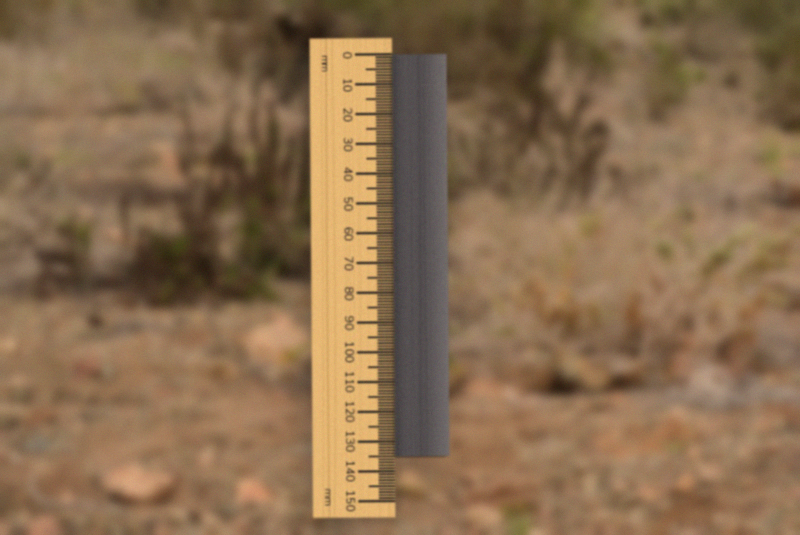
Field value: {"value": 135, "unit": "mm"}
